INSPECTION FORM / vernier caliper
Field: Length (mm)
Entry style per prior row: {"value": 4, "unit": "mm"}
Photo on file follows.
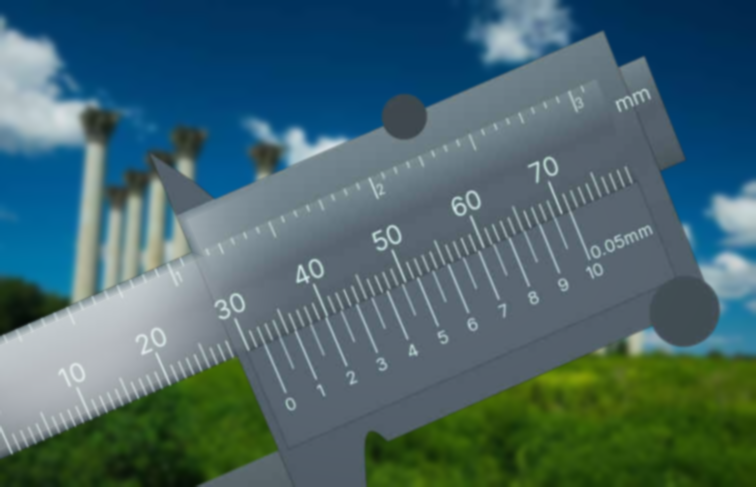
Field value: {"value": 32.0, "unit": "mm"}
